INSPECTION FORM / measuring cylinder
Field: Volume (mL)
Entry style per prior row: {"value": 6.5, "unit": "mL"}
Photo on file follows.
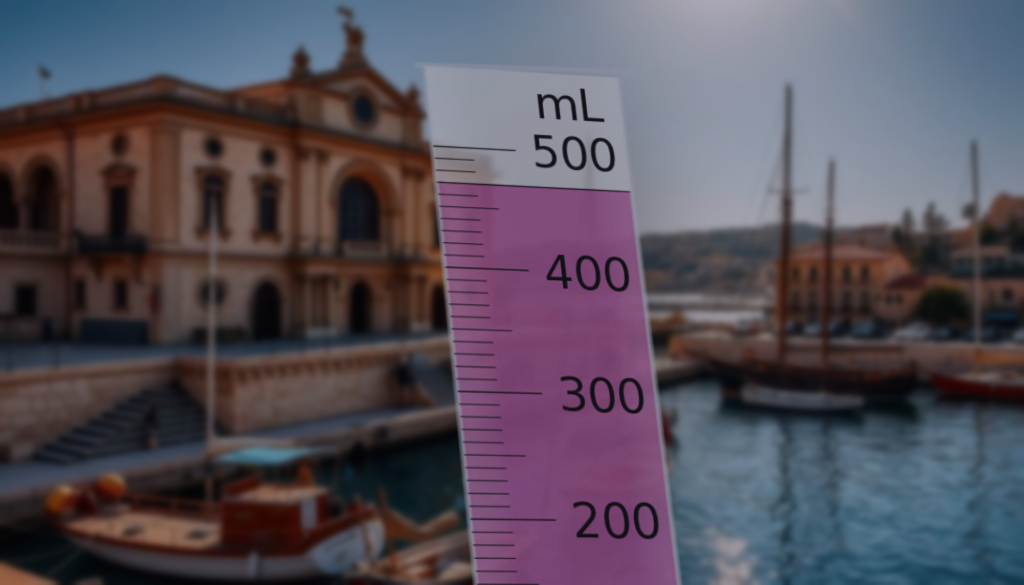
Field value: {"value": 470, "unit": "mL"}
